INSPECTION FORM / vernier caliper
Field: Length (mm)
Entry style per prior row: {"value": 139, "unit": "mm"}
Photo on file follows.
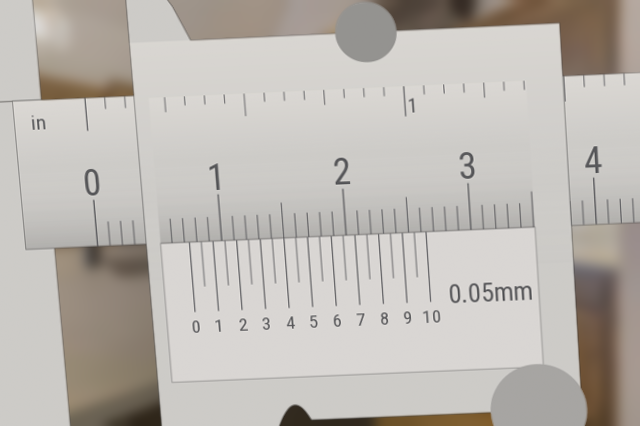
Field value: {"value": 7.4, "unit": "mm"}
